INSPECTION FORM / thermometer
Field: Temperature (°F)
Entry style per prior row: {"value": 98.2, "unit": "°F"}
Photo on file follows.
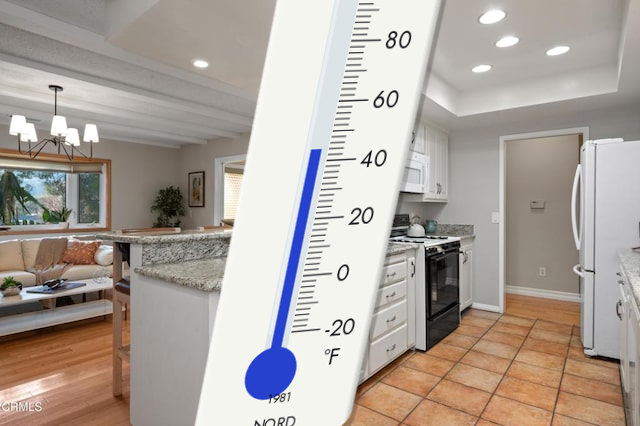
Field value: {"value": 44, "unit": "°F"}
